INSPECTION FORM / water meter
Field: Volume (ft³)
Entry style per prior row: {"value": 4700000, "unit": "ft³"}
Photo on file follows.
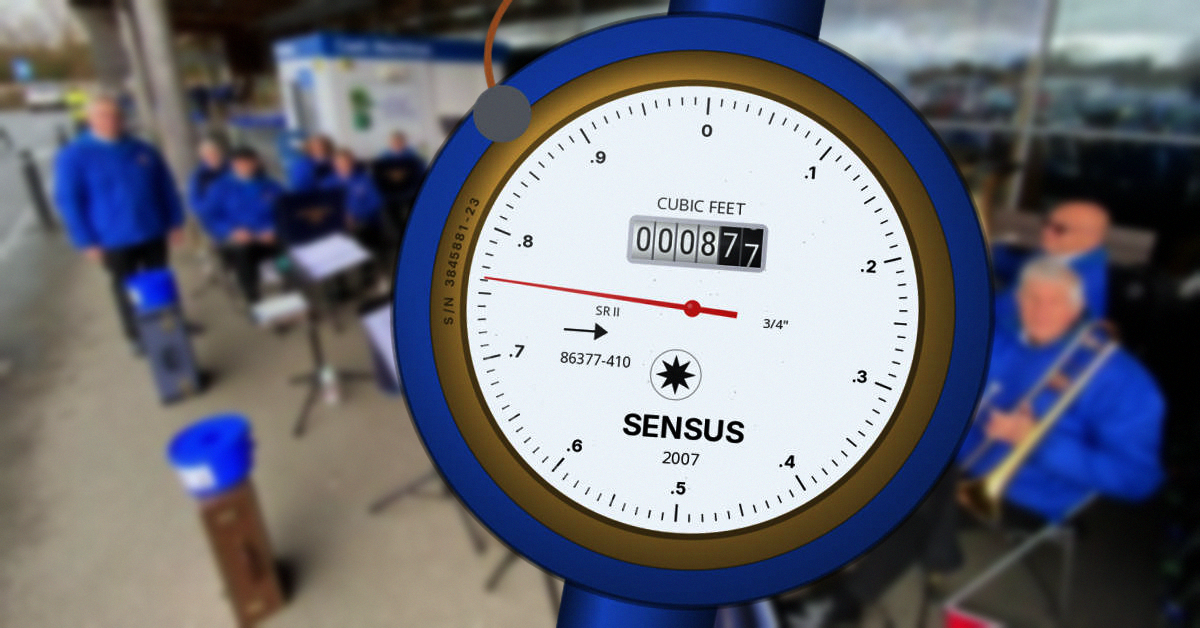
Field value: {"value": 876.76, "unit": "ft³"}
